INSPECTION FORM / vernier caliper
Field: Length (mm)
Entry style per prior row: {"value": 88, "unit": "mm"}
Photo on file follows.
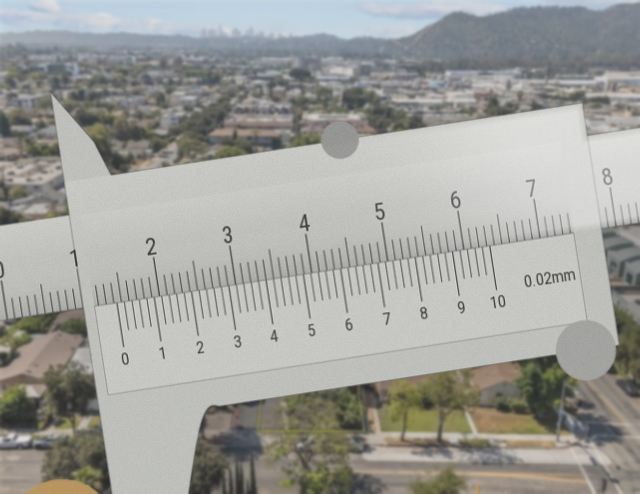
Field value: {"value": 14.4, "unit": "mm"}
